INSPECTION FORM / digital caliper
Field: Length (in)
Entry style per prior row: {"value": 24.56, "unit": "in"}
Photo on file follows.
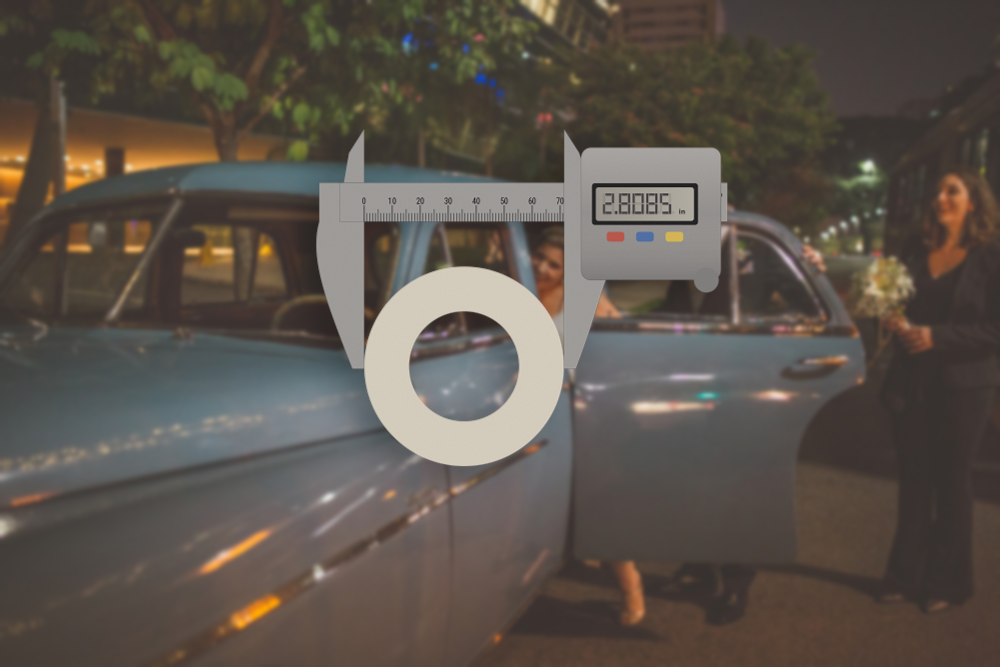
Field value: {"value": 2.8085, "unit": "in"}
